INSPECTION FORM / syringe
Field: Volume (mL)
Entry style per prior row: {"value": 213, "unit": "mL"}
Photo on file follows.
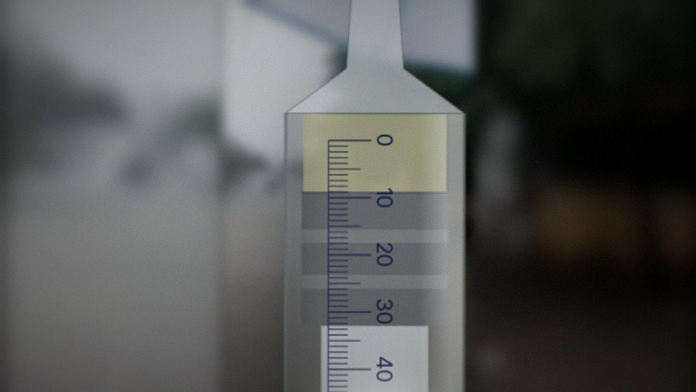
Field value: {"value": 9, "unit": "mL"}
